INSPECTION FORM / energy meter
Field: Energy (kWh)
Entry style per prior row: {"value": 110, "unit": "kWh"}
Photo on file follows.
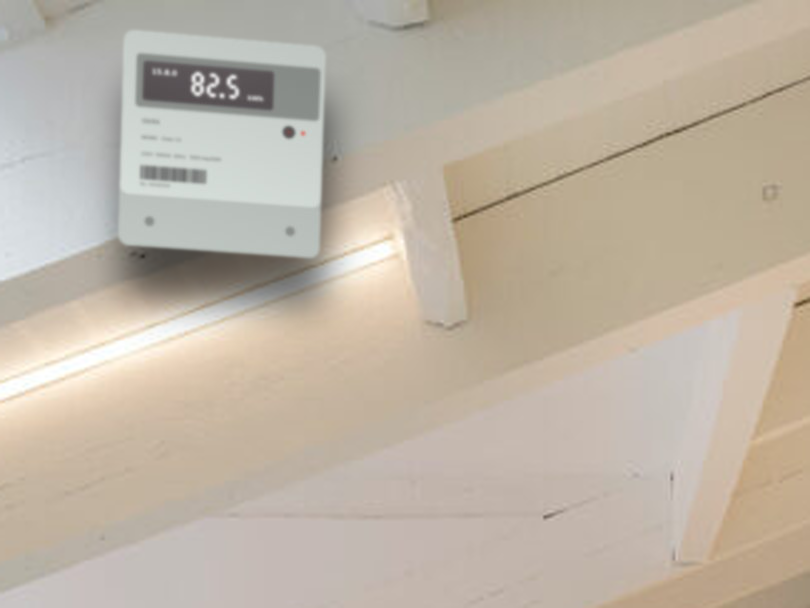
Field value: {"value": 82.5, "unit": "kWh"}
